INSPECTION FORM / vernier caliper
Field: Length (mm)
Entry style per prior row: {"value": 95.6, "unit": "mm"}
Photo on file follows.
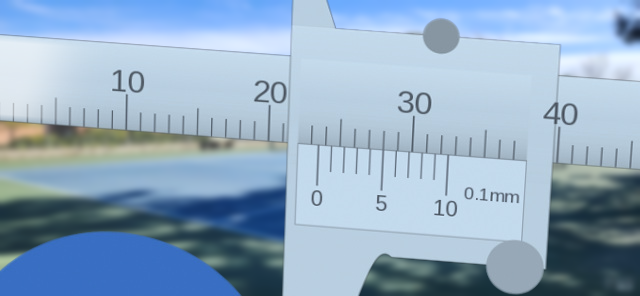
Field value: {"value": 23.5, "unit": "mm"}
